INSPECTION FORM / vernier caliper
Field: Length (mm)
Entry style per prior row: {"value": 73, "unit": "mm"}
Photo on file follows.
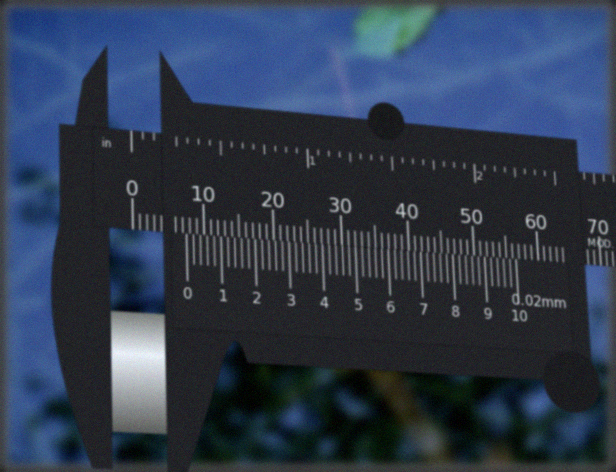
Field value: {"value": 7.5, "unit": "mm"}
